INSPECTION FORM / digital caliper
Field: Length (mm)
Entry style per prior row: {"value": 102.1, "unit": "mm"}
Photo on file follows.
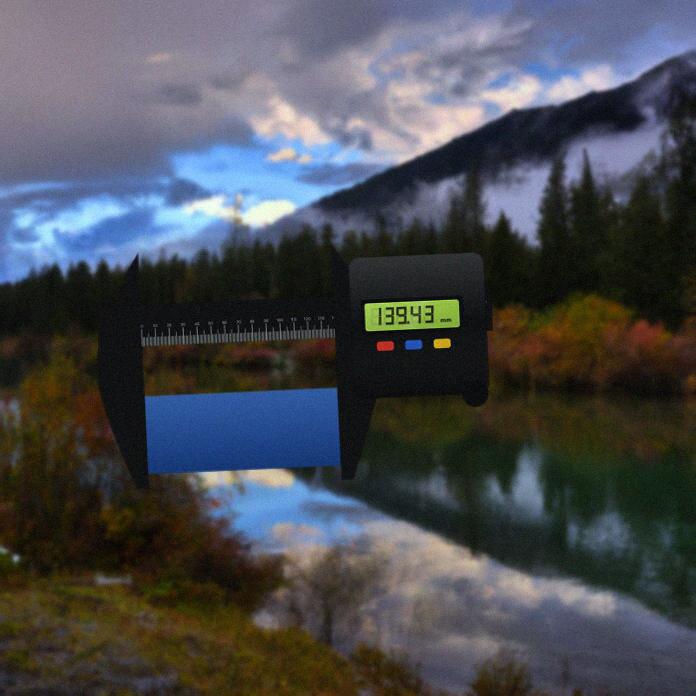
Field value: {"value": 139.43, "unit": "mm"}
